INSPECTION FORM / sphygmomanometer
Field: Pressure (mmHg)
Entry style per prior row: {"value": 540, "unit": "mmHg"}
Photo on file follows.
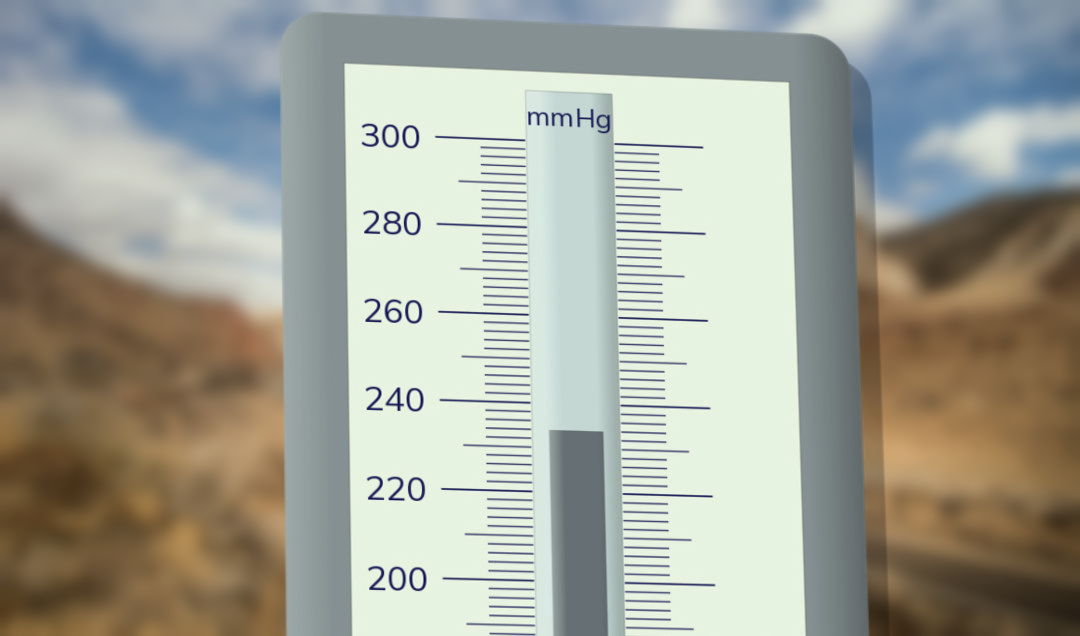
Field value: {"value": 234, "unit": "mmHg"}
